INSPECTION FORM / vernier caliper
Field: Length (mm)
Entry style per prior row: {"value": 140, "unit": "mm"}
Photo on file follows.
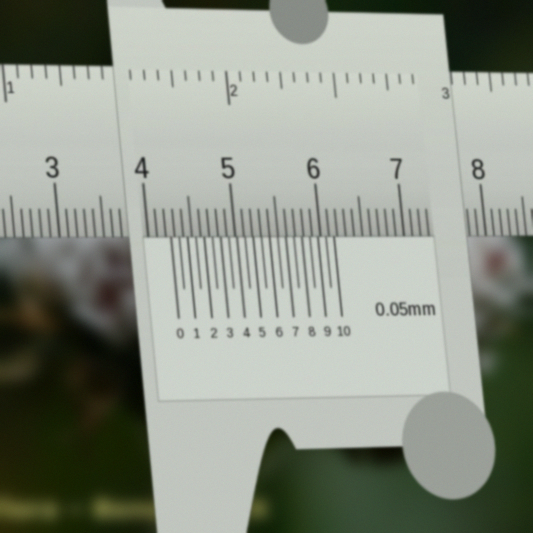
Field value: {"value": 42.6, "unit": "mm"}
